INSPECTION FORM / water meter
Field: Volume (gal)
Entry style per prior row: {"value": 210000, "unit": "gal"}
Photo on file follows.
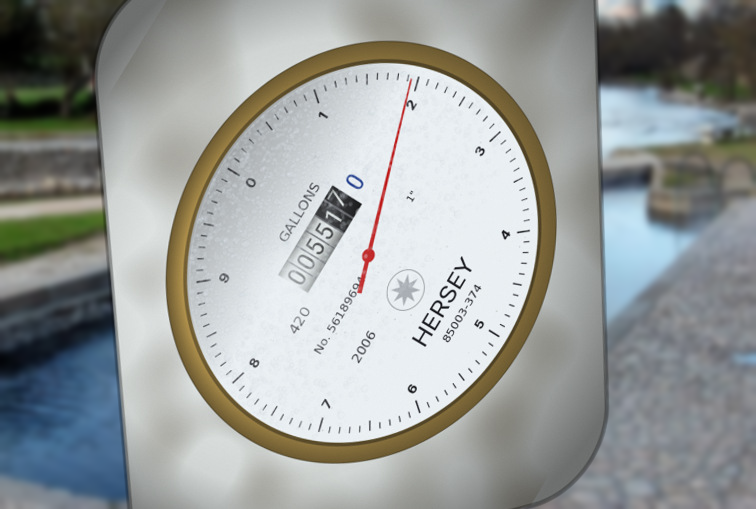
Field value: {"value": 55171.9, "unit": "gal"}
